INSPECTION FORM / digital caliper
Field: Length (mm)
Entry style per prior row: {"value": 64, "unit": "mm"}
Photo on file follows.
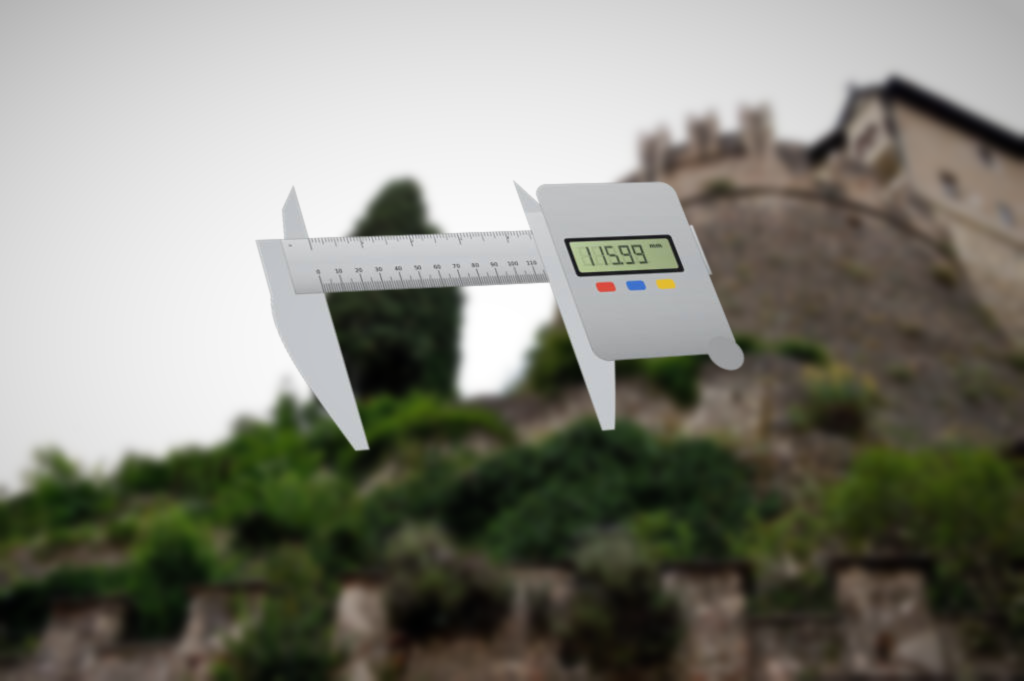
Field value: {"value": 115.99, "unit": "mm"}
